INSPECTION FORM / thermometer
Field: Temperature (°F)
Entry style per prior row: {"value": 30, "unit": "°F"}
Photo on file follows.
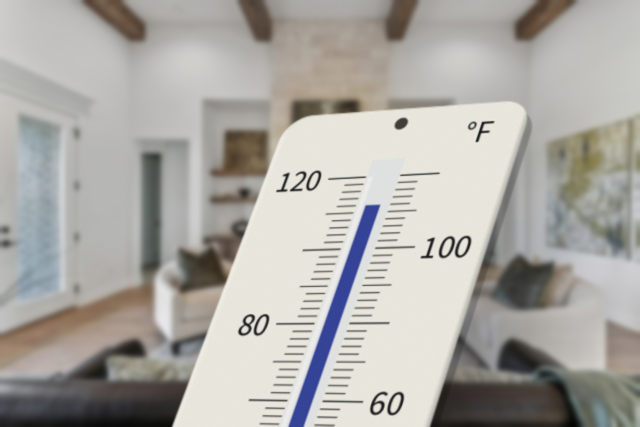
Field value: {"value": 112, "unit": "°F"}
